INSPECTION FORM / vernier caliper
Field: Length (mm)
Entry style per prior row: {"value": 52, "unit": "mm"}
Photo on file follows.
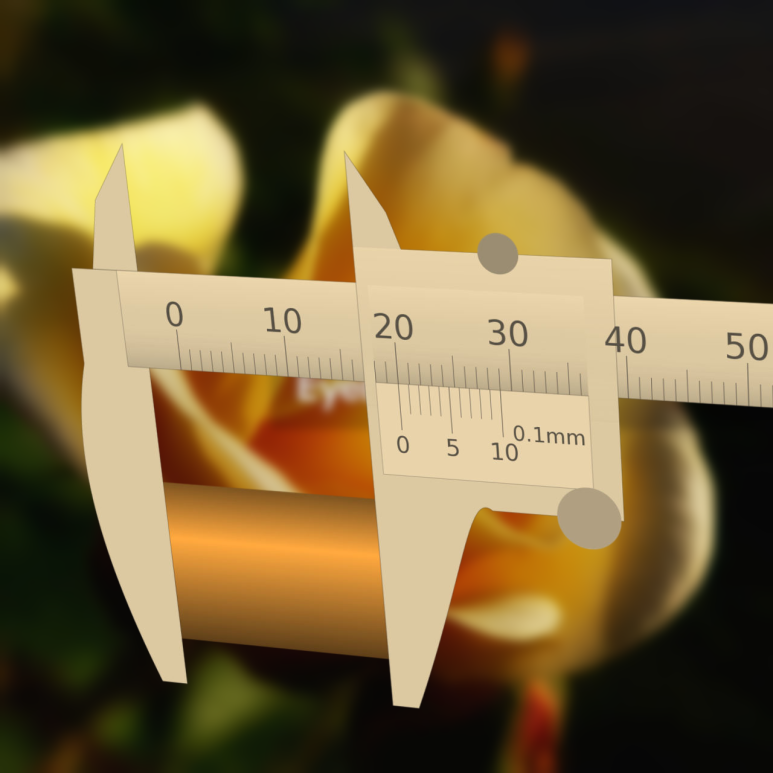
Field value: {"value": 20.0, "unit": "mm"}
